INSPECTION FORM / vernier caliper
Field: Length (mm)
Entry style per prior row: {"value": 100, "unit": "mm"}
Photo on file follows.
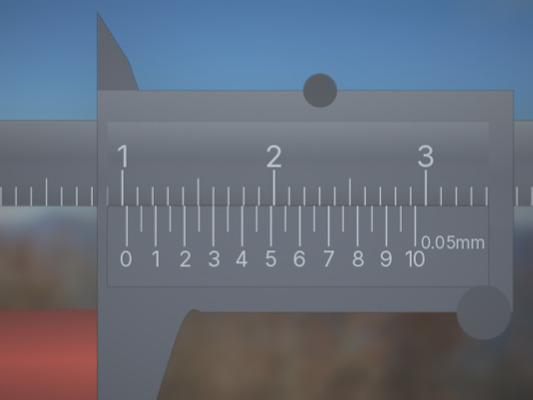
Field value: {"value": 10.3, "unit": "mm"}
